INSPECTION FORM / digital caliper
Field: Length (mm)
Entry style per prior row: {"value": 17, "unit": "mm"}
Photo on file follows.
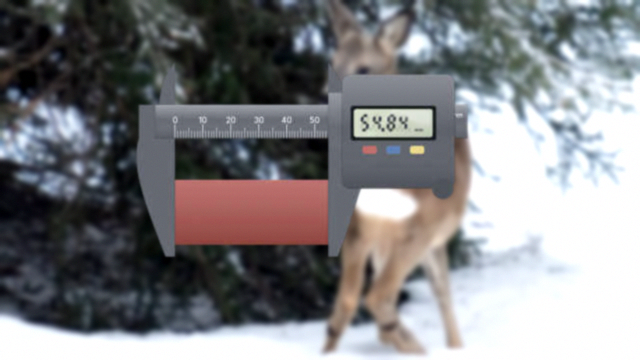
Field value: {"value": 54.84, "unit": "mm"}
